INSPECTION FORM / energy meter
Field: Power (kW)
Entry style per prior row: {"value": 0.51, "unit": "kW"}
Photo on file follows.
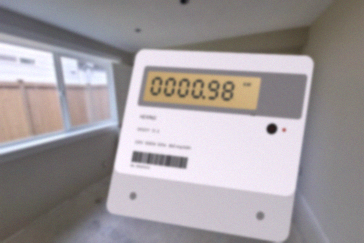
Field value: {"value": 0.98, "unit": "kW"}
